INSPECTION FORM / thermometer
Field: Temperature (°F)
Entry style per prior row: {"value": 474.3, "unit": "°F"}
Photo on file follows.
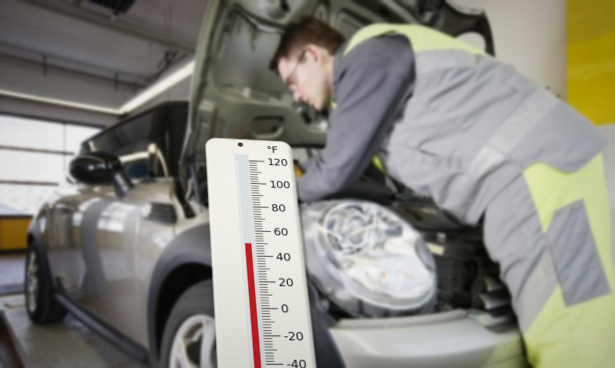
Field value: {"value": 50, "unit": "°F"}
